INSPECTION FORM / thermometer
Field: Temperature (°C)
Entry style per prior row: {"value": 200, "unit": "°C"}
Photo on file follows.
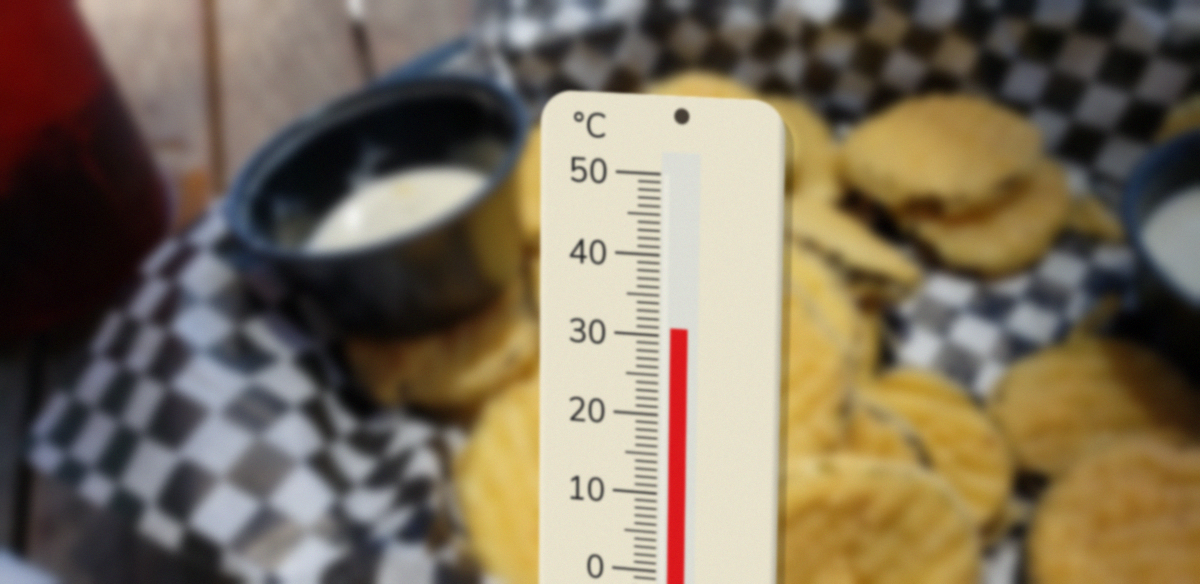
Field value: {"value": 31, "unit": "°C"}
